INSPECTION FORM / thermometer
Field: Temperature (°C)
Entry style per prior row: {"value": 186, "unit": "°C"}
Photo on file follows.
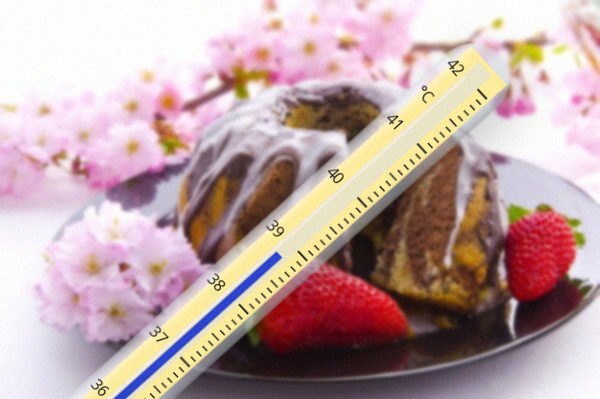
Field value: {"value": 38.8, "unit": "°C"}
